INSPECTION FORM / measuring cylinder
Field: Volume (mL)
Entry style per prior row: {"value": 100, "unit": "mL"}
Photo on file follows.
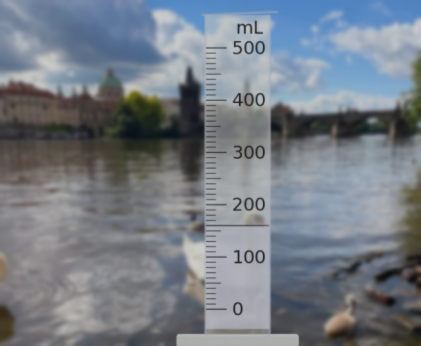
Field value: {"value": 160, "unit": "mL"}
